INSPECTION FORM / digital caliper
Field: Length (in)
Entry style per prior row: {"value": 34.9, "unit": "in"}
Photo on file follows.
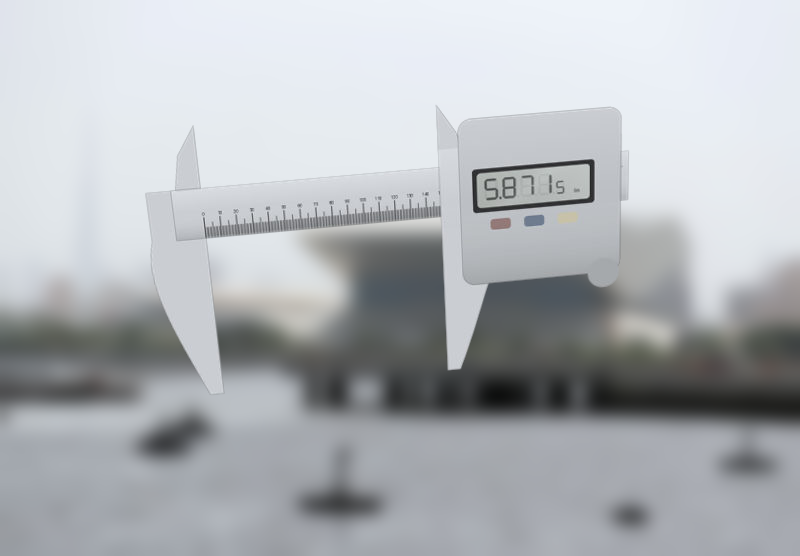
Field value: {"value": 5.8715, "unit": "in"}
